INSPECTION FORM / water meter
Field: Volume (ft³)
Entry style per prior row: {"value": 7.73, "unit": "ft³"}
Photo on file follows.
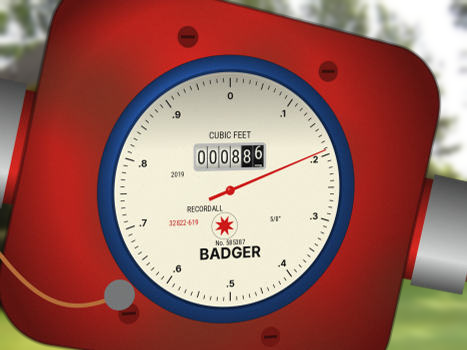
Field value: {"value": 886.19, "unit": "ft³"}
